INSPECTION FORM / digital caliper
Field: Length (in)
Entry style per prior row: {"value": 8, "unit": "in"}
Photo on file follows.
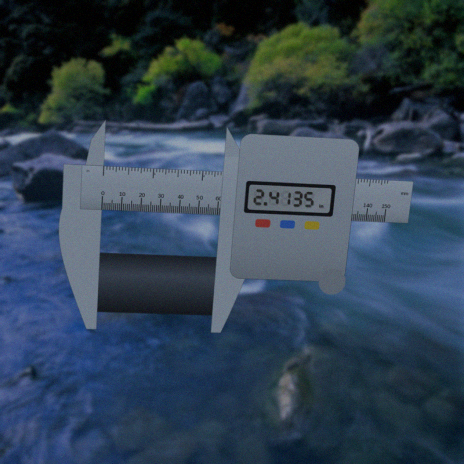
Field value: {"value": 2.4135, "unit": "in"}
